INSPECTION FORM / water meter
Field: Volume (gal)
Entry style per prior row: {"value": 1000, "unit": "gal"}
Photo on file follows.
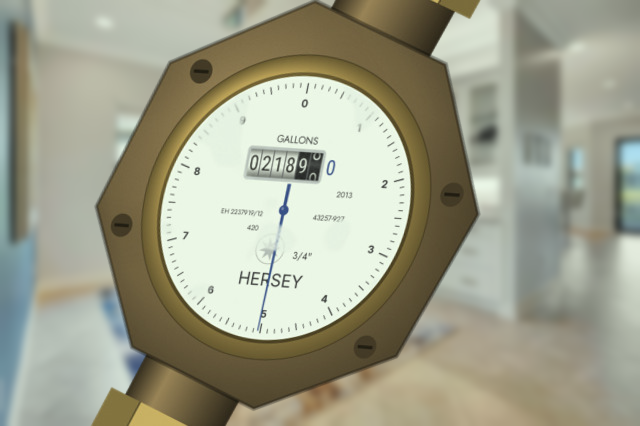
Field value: {"value": 218985.0, "unit": "gal"}
